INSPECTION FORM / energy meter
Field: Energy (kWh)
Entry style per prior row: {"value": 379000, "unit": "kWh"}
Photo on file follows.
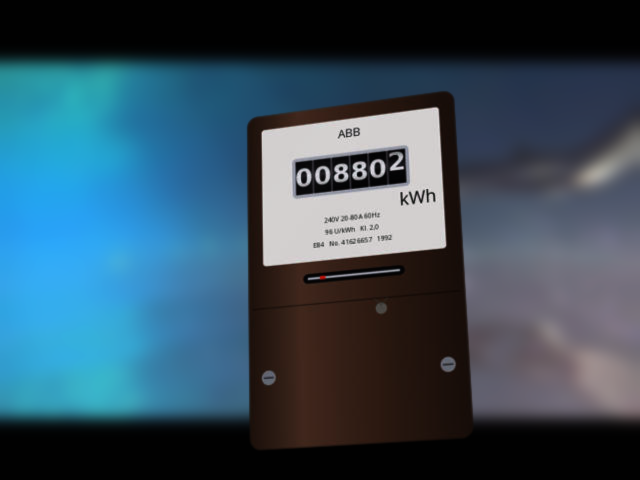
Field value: {"value": 8802, "unit": "kWh"}
